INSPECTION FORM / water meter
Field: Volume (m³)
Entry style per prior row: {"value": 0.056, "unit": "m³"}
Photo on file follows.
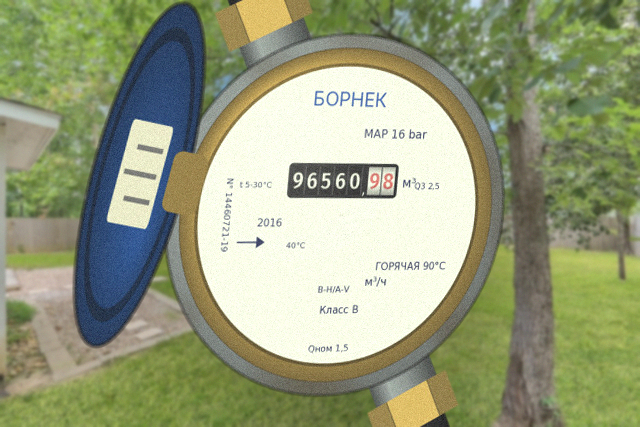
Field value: {"value": 96560.98, "unit": "m³"}
